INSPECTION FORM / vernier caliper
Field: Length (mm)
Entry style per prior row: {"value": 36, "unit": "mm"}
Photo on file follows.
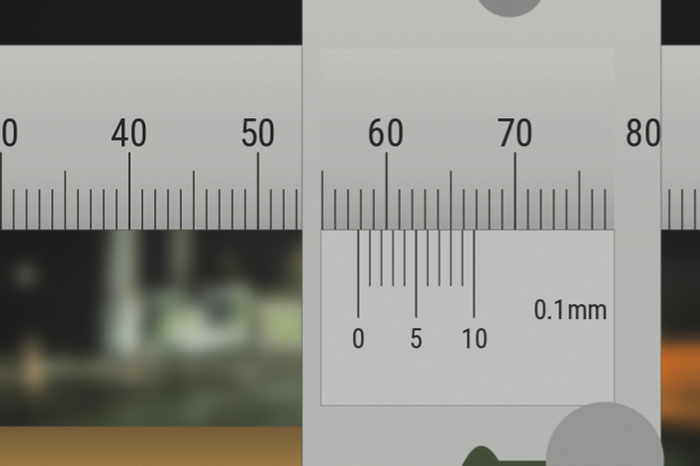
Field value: {"value": 57.8, "unit": "mm"}
